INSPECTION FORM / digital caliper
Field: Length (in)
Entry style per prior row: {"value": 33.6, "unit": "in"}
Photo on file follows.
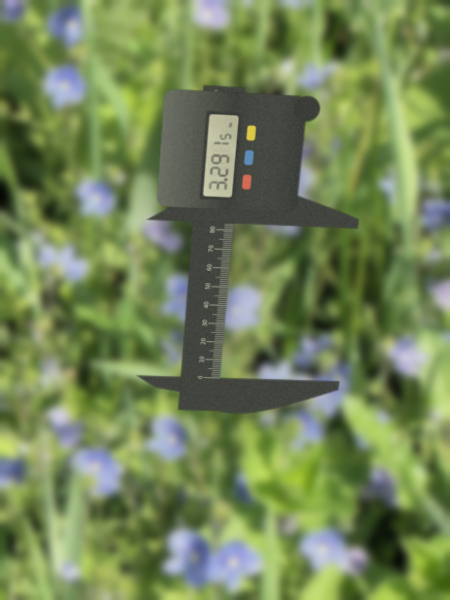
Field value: {"value": 3.2915, "unit": "in"}
